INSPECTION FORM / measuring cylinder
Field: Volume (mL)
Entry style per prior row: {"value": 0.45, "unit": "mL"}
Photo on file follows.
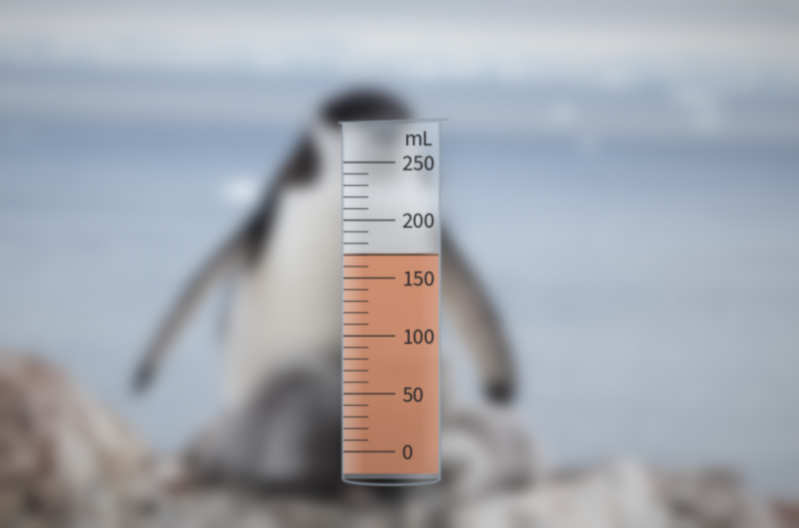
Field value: {"value": 170, "unit": "mL"}
